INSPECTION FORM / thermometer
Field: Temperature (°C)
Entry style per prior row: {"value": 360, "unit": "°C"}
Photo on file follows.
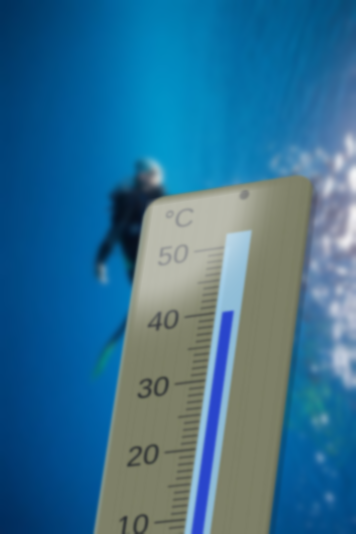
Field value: {"value": 40, "unit": "°C"}
